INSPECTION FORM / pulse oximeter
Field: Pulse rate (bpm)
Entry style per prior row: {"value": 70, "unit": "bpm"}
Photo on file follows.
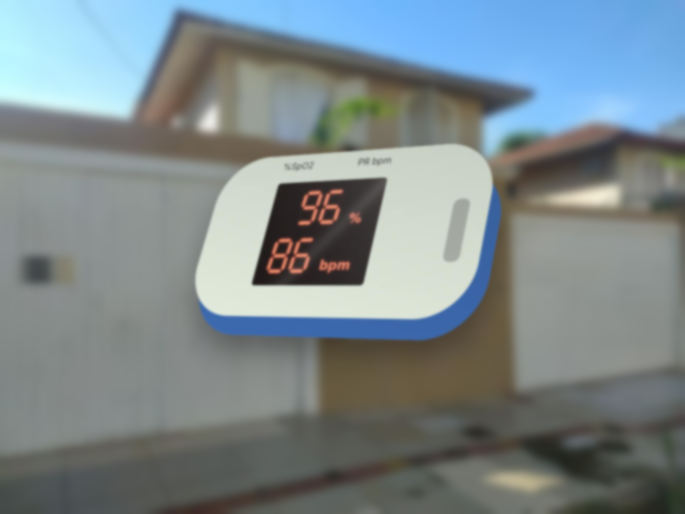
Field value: {"value": 86, "unit": "bpm"}
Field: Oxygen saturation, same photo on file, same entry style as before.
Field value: {"value": 96, "unit": "%"}
